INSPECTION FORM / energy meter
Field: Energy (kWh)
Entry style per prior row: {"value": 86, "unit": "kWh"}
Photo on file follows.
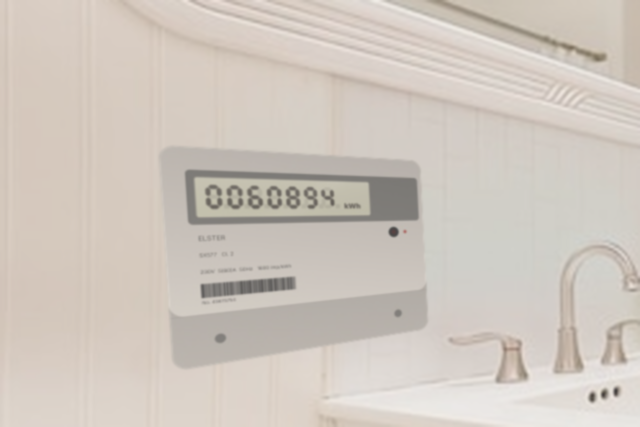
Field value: {"value": 60894, "unit": "kWh"}
